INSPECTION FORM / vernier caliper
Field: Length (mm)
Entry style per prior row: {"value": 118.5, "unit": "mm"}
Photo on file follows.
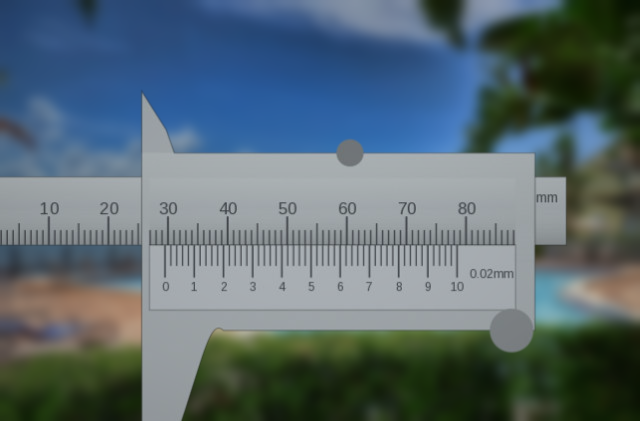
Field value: {"value": 29.5, "unit": "mm"}
